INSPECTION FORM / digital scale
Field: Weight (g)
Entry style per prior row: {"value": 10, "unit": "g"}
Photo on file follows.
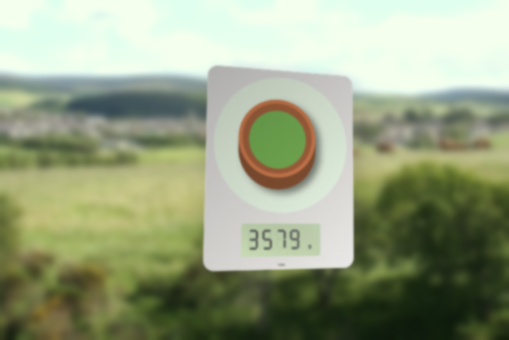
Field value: {"value": 3579, "unit": "g"}
